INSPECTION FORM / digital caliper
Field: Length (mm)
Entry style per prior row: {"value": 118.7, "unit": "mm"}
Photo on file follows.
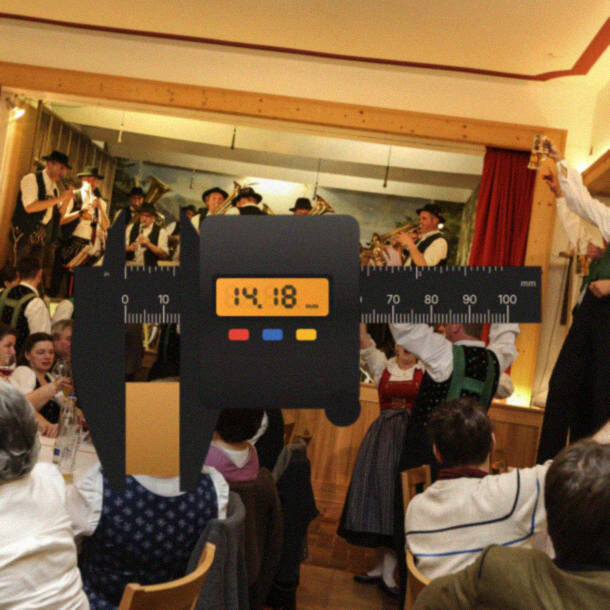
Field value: {"value": 14.18, "unit": "mm"}
